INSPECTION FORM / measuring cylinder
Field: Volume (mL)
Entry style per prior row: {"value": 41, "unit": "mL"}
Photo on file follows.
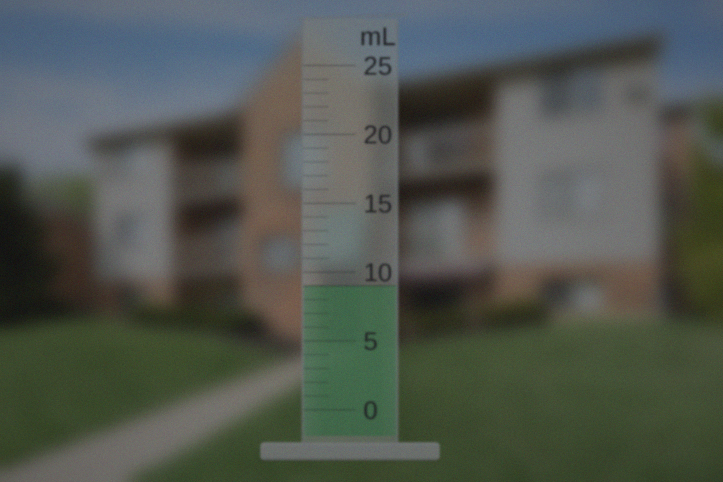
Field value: {"value": 9, "unit": "mL"}
